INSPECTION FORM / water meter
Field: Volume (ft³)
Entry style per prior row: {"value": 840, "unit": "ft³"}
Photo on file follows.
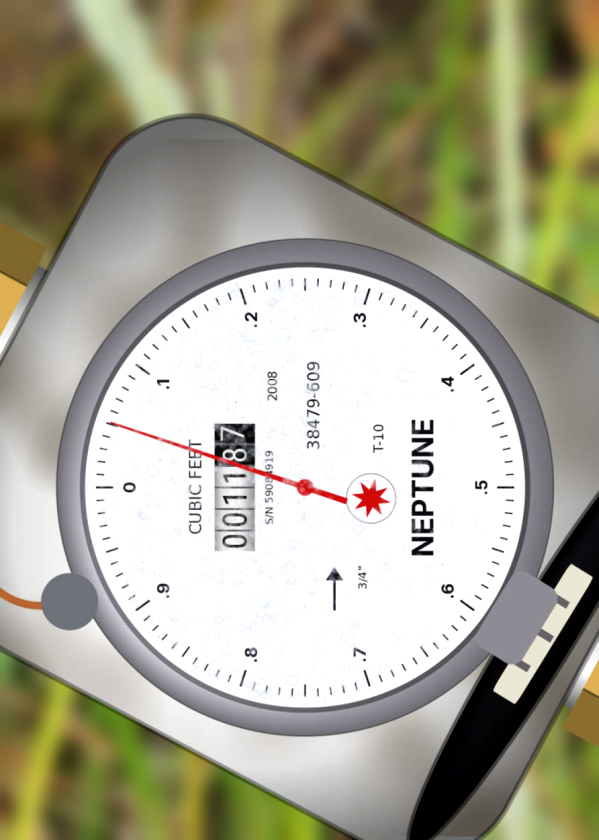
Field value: {"value": 1187.05, "unit": "ft³"}
